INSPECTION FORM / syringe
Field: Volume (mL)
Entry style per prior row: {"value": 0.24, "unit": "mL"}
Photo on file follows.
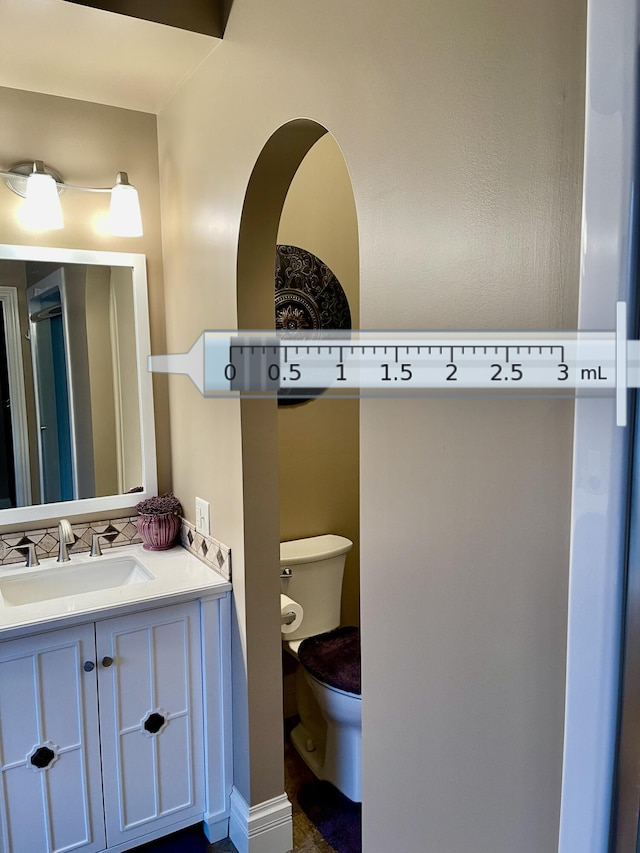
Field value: {"value": 0, "unit": "mL"}
